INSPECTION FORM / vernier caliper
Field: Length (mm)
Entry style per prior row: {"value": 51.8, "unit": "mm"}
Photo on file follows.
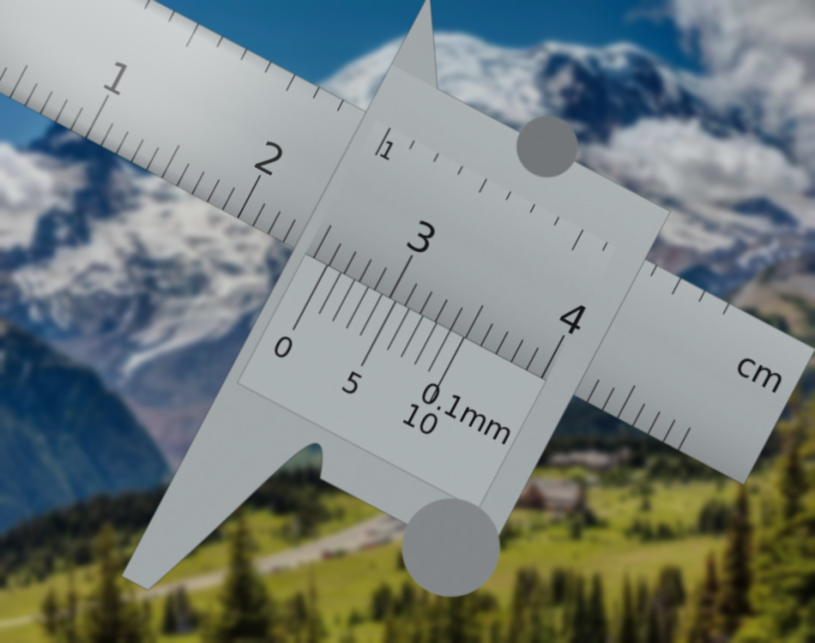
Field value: {"value": 25.9, "unit": "mm"}
